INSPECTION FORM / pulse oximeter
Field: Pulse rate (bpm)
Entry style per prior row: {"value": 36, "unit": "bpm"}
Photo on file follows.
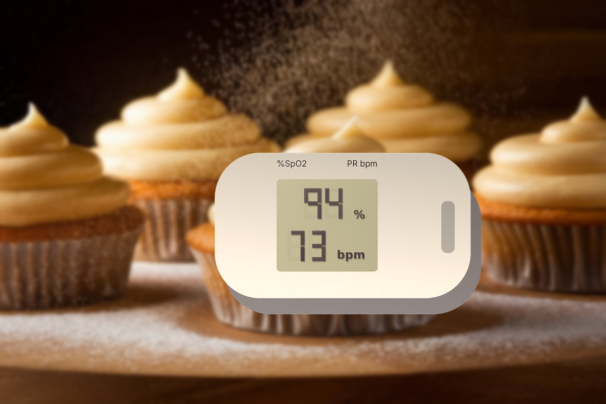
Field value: {"value": 73, "unit": "bpm"}
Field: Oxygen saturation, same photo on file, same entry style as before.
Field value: {"value": 94, "unit": "%"}
